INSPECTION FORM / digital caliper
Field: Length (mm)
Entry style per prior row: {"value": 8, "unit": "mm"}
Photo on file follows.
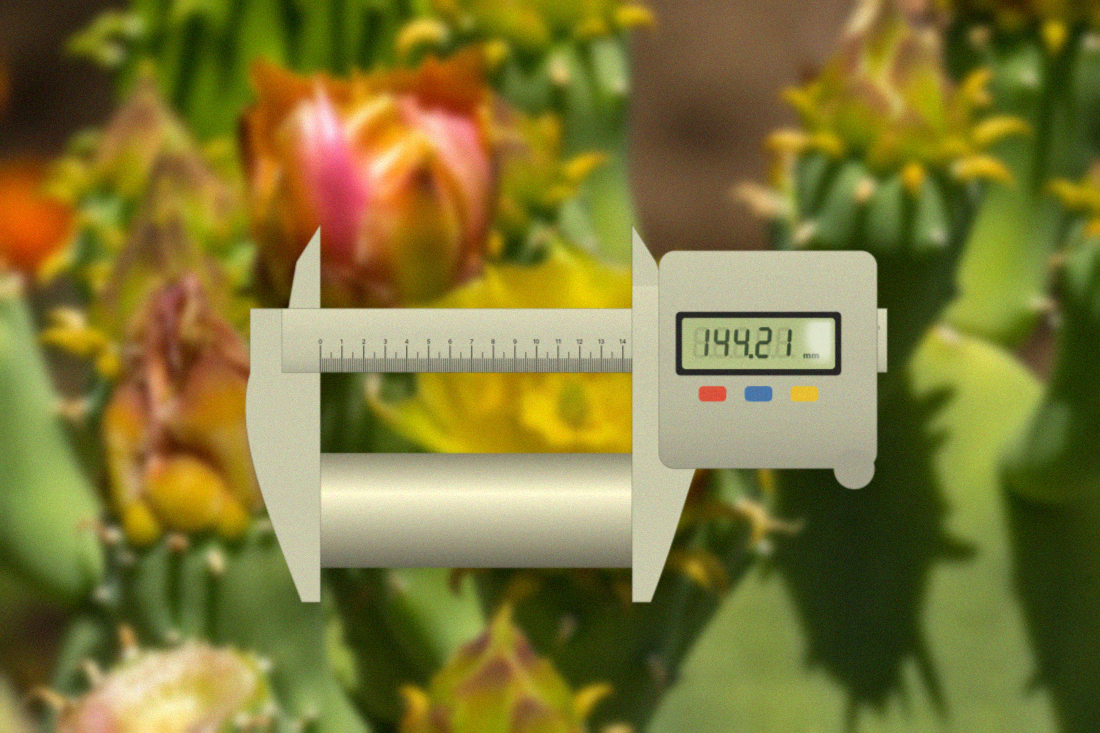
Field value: {"value": 144.21, "unit": "mm"}
